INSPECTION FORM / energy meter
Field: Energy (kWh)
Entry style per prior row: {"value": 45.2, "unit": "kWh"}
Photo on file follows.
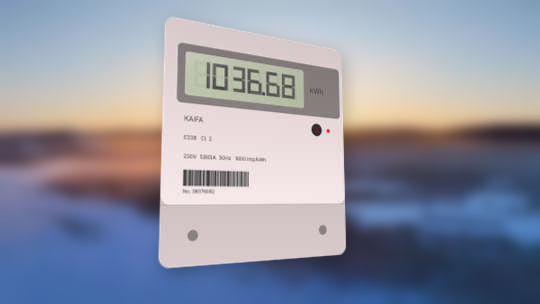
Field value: {"value": 1036.68, "unit": "kWh"}
